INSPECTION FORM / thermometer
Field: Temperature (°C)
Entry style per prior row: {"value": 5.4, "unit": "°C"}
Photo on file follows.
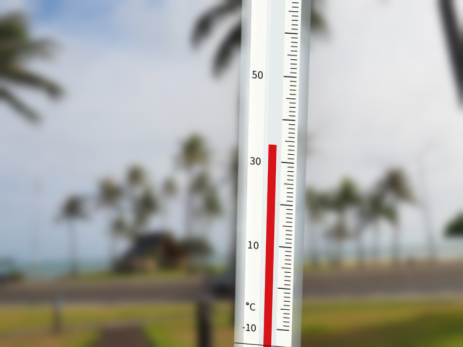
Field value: {"value": 34, "unit": "°C"}
